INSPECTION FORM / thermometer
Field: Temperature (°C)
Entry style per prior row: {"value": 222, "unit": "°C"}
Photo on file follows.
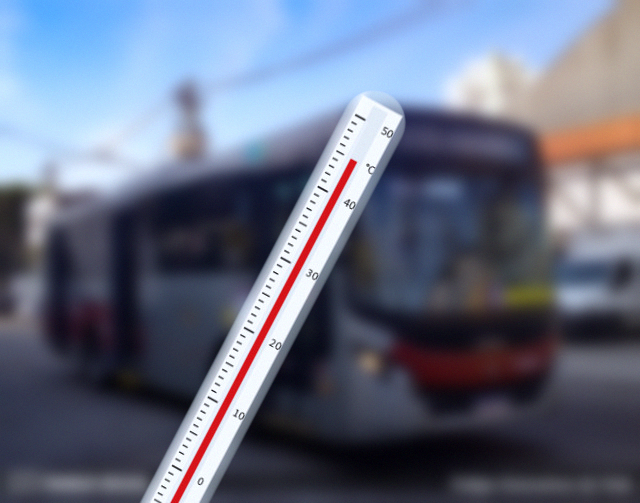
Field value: {"value": 45, "unit": "°C"}
